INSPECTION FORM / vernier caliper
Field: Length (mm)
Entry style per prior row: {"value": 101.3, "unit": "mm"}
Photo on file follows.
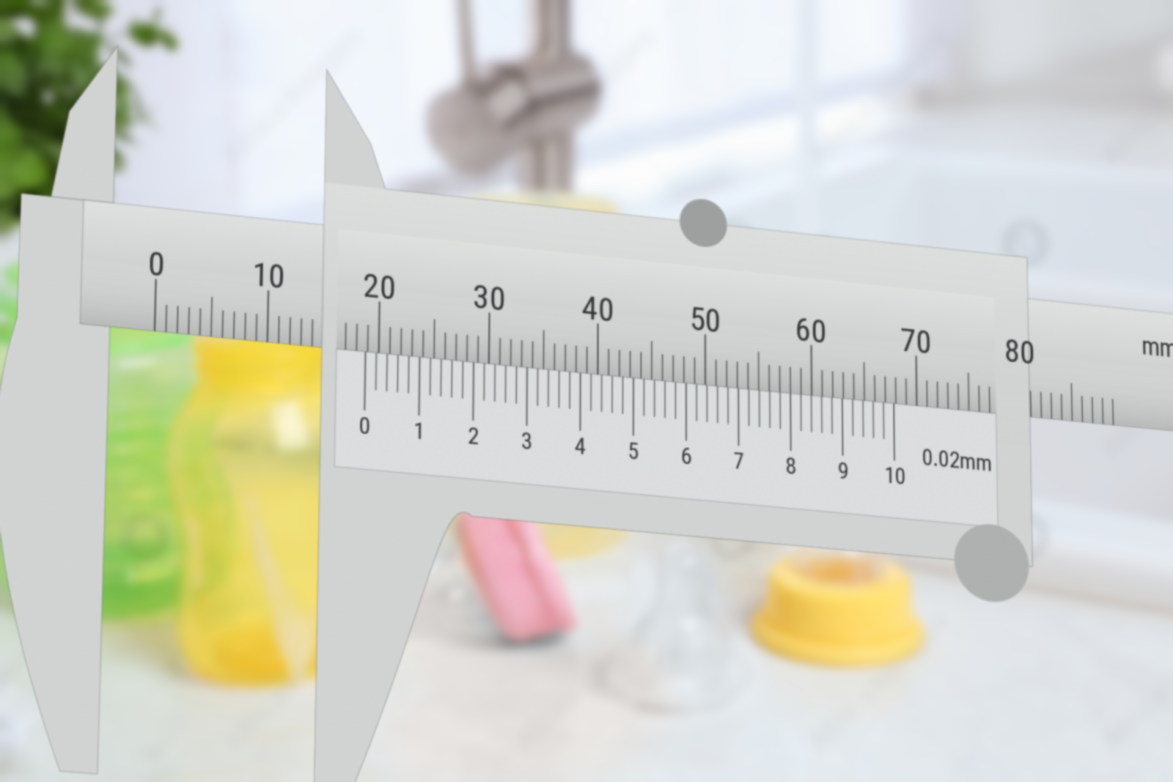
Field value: {"value": 18.8, "unit": "mm"}
